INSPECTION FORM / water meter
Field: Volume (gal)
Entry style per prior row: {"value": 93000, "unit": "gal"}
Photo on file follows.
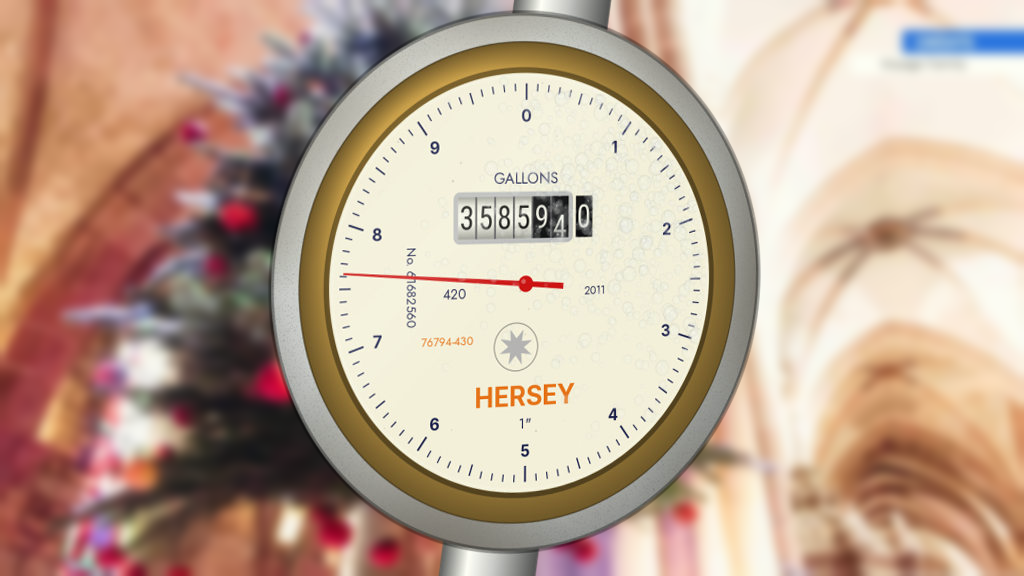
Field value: {"value": 3585937.6, "unit": "gal"}
